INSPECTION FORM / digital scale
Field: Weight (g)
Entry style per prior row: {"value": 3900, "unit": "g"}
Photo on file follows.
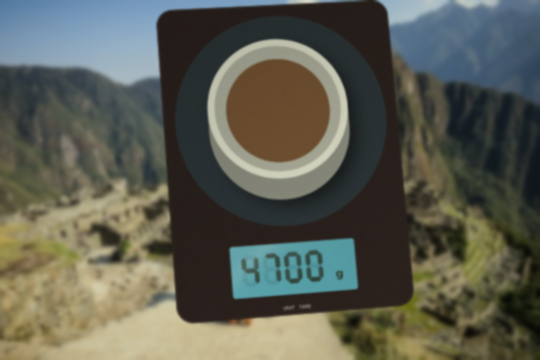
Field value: {"value": 4700, "unit": "g"}
